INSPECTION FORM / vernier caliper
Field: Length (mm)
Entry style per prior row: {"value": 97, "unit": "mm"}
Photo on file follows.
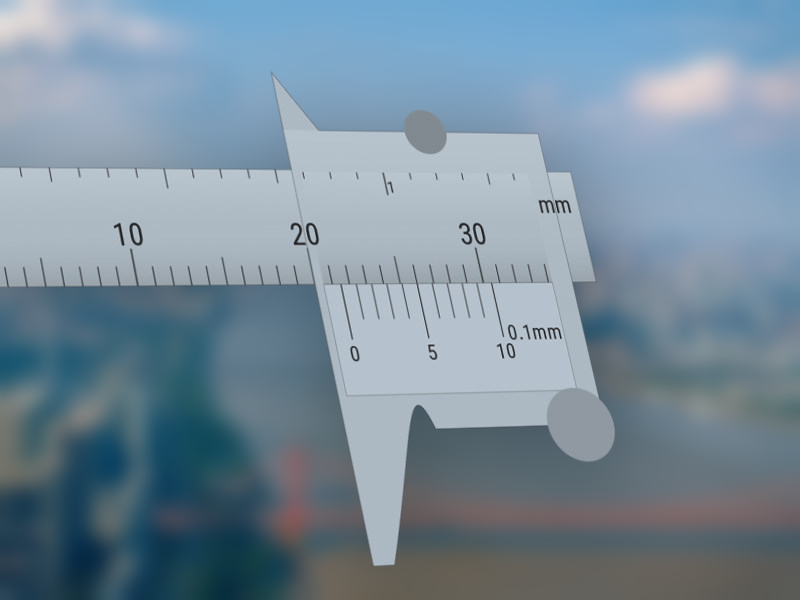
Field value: {"value": 21.5, "unit": "mm"}
